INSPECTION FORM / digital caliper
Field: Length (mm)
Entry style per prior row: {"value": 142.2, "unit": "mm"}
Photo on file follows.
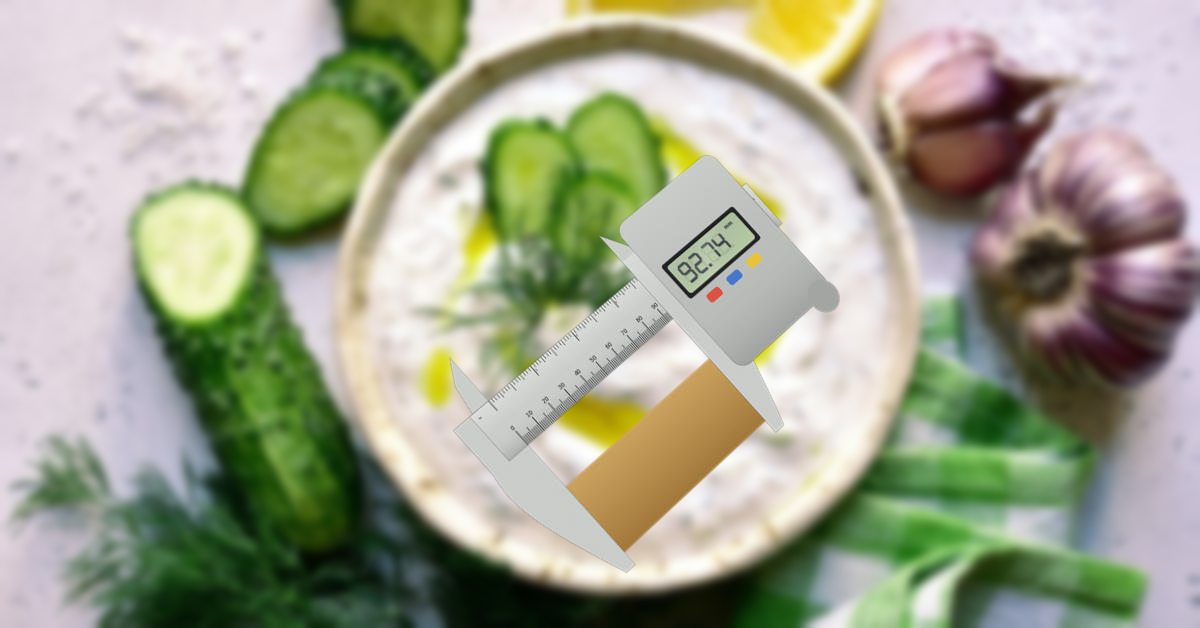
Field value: {"value": 92.74, "unit": "mm"}
